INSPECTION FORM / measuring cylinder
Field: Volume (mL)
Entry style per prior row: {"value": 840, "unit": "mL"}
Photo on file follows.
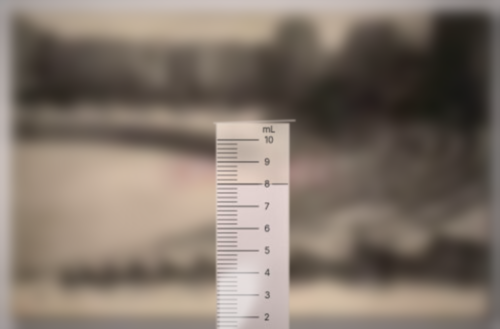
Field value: {"value": 8, "unit": "mL"}
